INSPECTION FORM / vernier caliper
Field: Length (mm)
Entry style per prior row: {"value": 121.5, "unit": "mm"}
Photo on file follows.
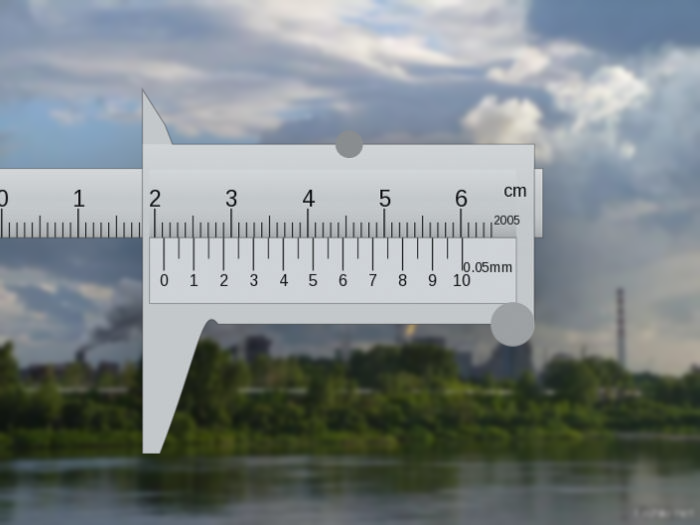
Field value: {"value": 21.2, "unit": "mm"}
